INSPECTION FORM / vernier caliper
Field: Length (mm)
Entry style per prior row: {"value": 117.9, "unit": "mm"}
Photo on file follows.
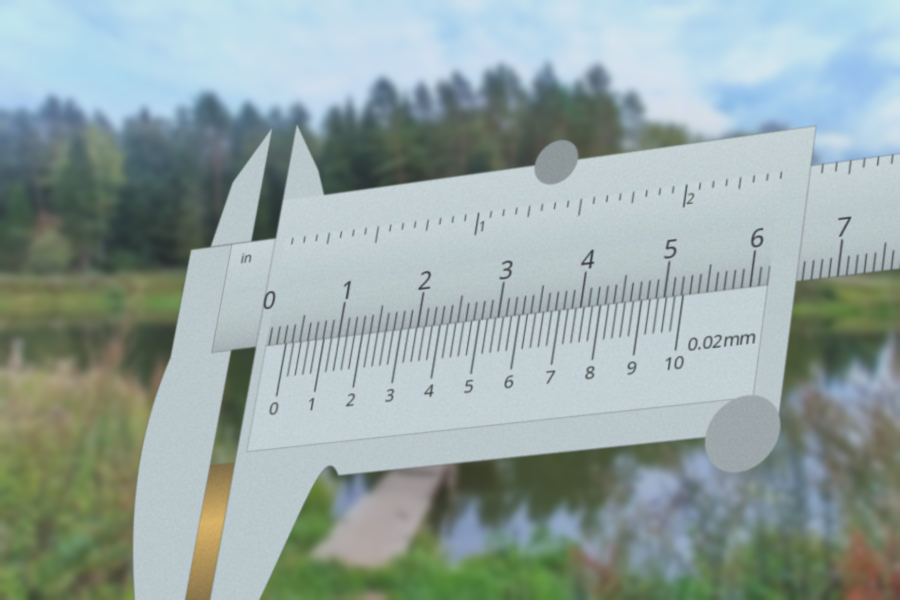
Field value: {"value": 3.2, "unit": "mm"}
